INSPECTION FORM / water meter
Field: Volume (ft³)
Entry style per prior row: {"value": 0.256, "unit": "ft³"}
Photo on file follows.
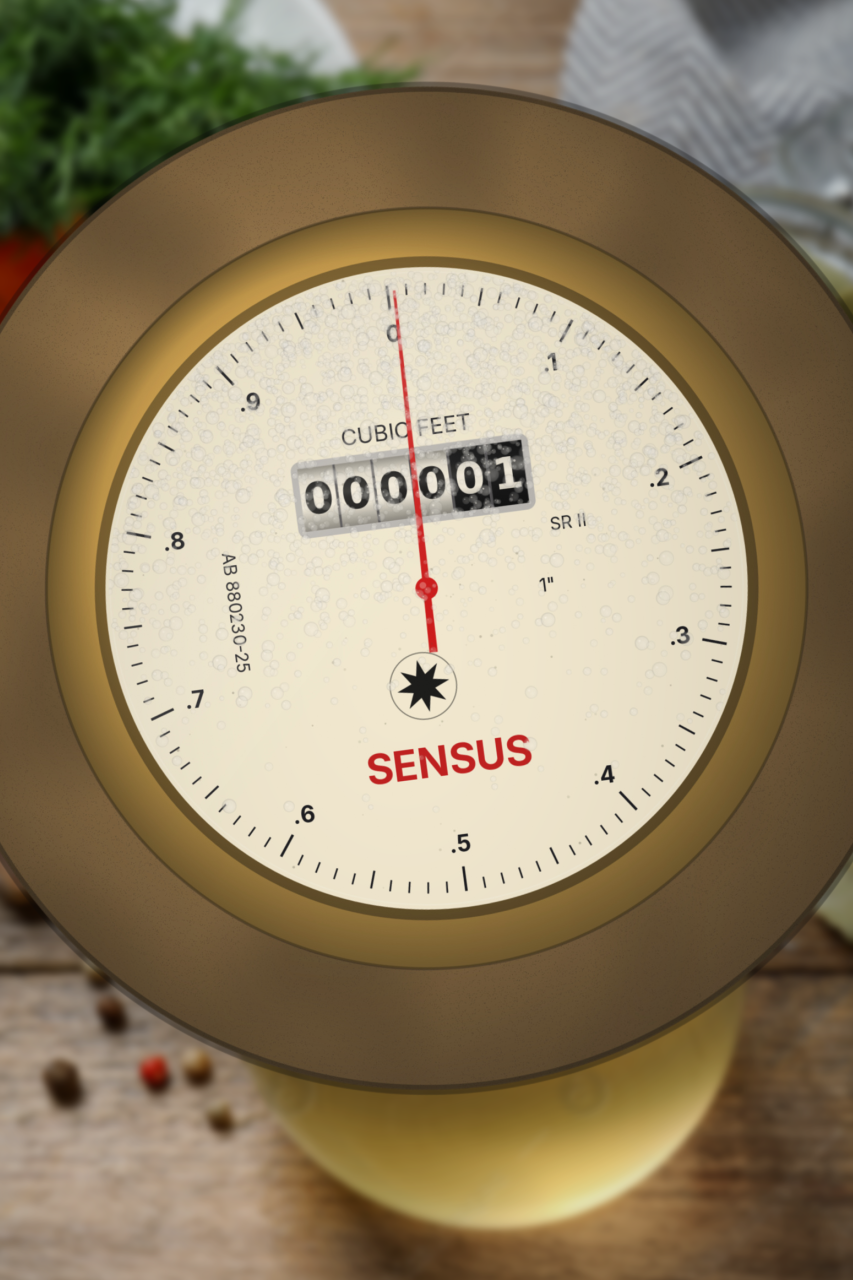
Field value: {"value": 1.00, "unit": "ft³"}
